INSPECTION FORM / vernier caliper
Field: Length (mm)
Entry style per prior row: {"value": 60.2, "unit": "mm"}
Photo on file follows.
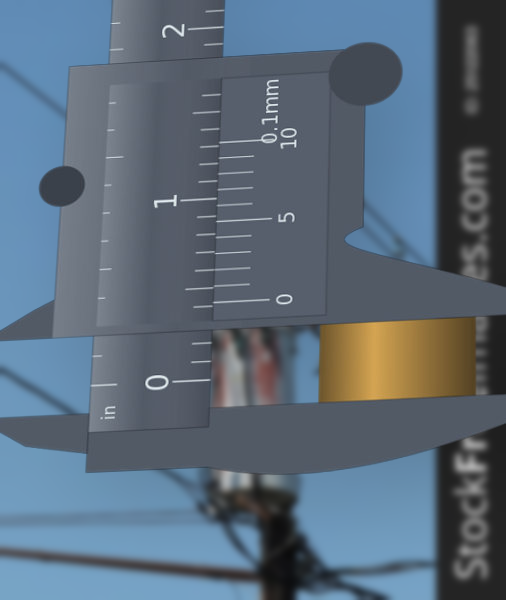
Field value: {"value": 4.2, "unit": "mm"}
